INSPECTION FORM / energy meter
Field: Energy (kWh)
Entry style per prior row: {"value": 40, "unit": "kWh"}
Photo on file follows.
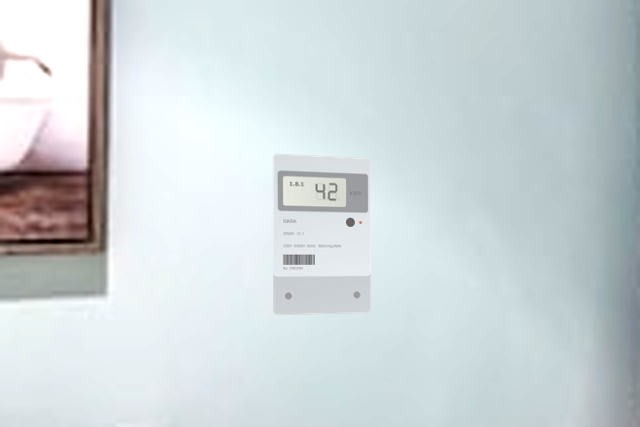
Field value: {"value": 42, "unit": "kWh"}
